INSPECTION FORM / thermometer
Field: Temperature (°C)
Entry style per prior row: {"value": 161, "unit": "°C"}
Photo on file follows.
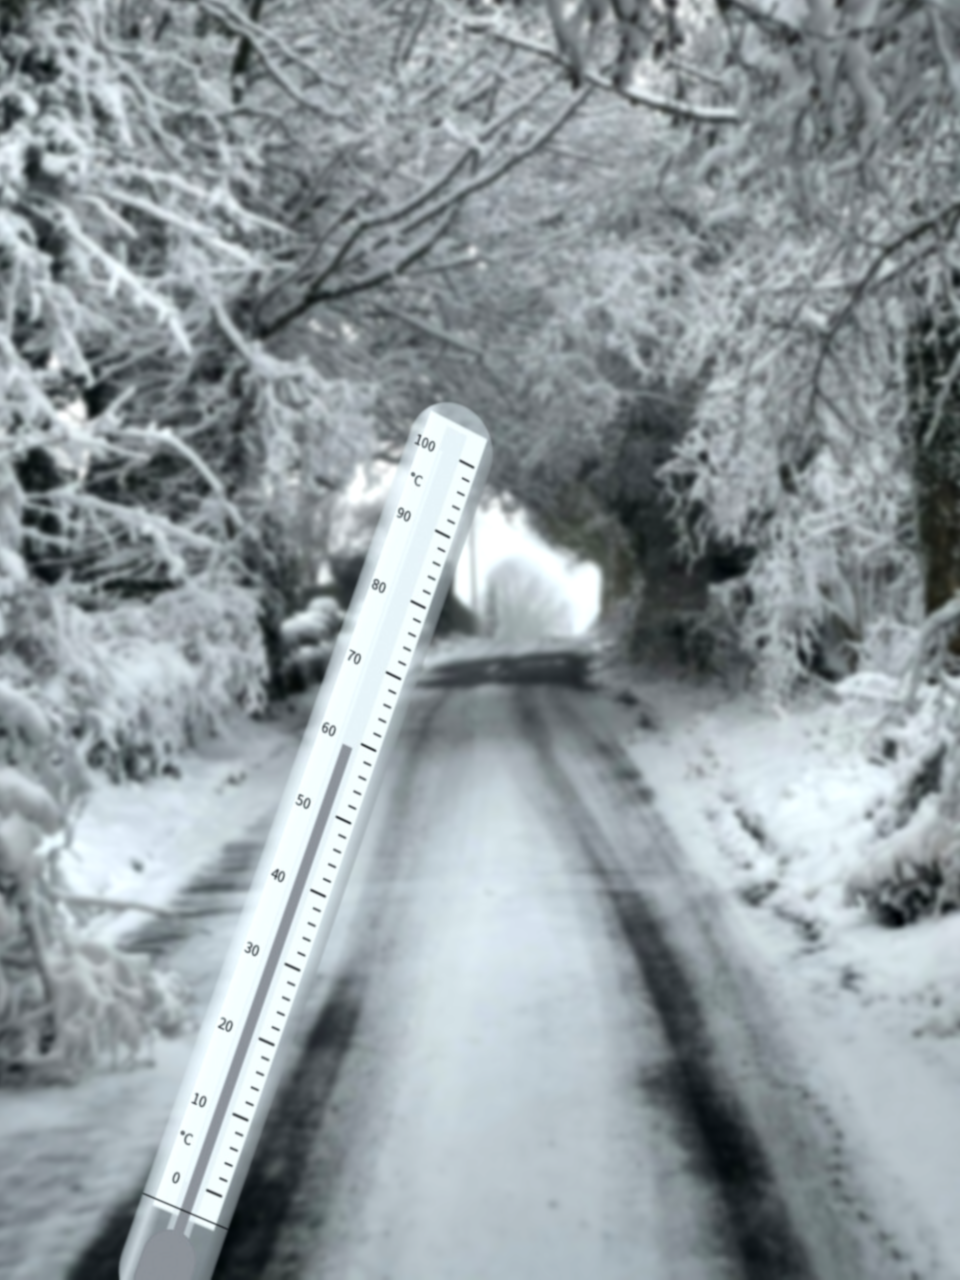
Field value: {"value": 59, "unit": "°C"}
